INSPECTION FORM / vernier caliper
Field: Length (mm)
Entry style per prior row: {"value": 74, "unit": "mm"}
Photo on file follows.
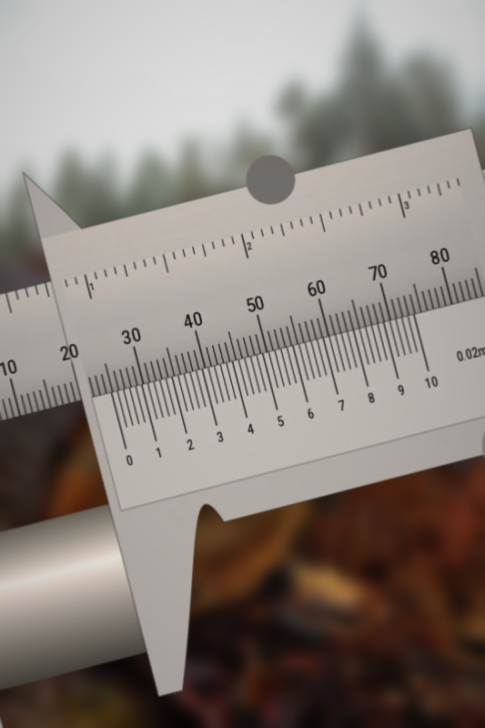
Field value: {"value": 24.8, "unit": "mm"}
